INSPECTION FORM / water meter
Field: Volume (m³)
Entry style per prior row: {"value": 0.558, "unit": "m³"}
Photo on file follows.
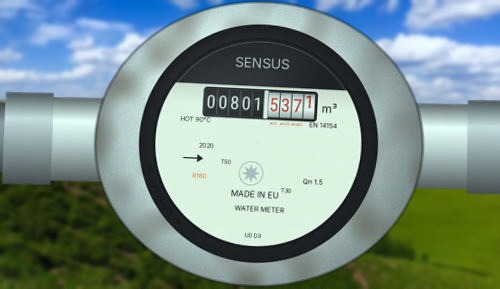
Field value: {"value": 801.5371, "unit": "m³"}
